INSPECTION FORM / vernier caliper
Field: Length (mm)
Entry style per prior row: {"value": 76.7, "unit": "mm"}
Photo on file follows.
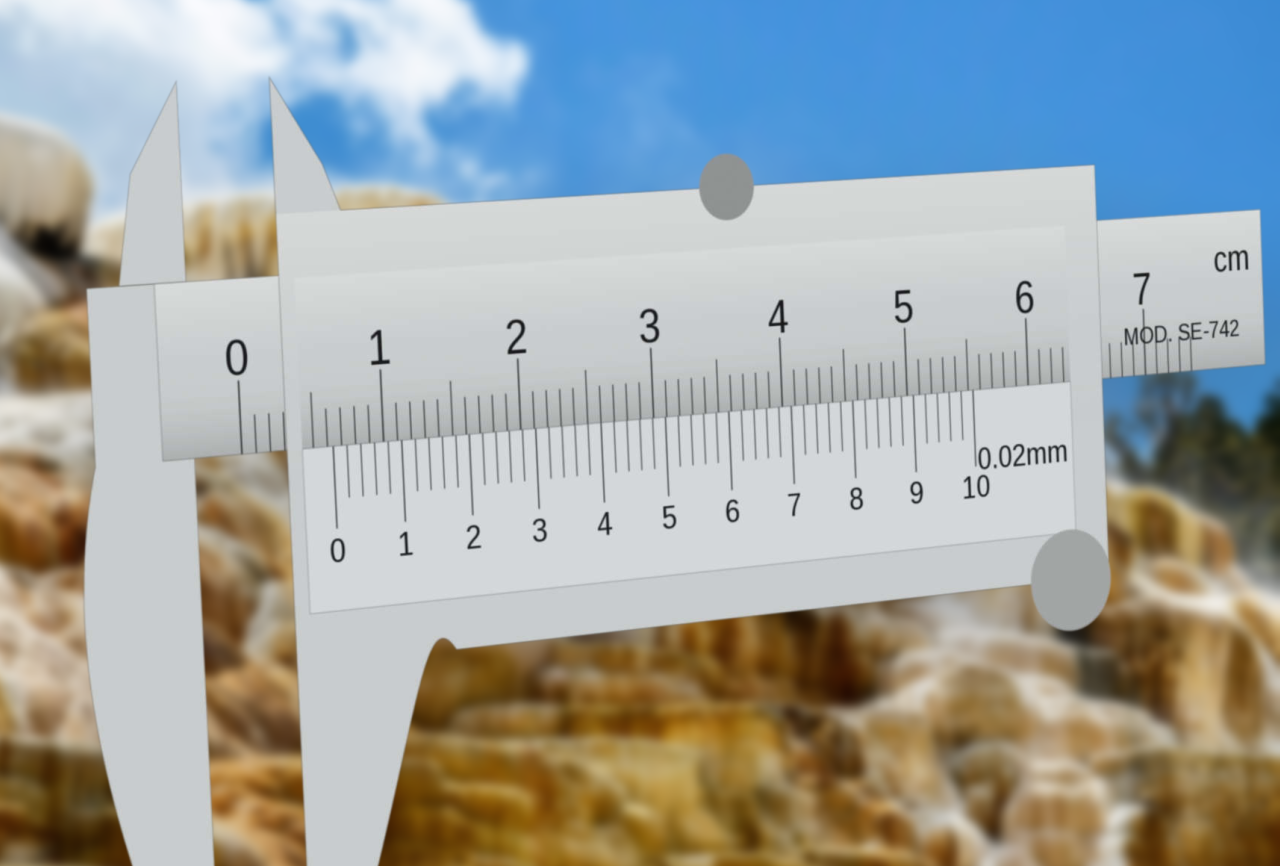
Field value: {"value": 6.4, "unit": "mm"}
